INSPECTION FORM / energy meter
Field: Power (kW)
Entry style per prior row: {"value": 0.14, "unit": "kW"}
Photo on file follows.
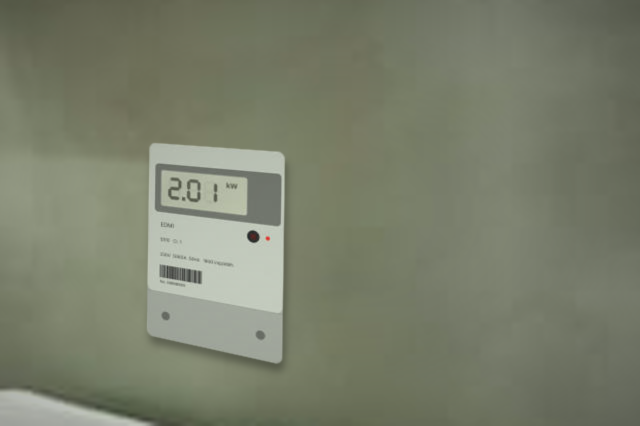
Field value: {"value": 2.01, "unit": "kW"}
